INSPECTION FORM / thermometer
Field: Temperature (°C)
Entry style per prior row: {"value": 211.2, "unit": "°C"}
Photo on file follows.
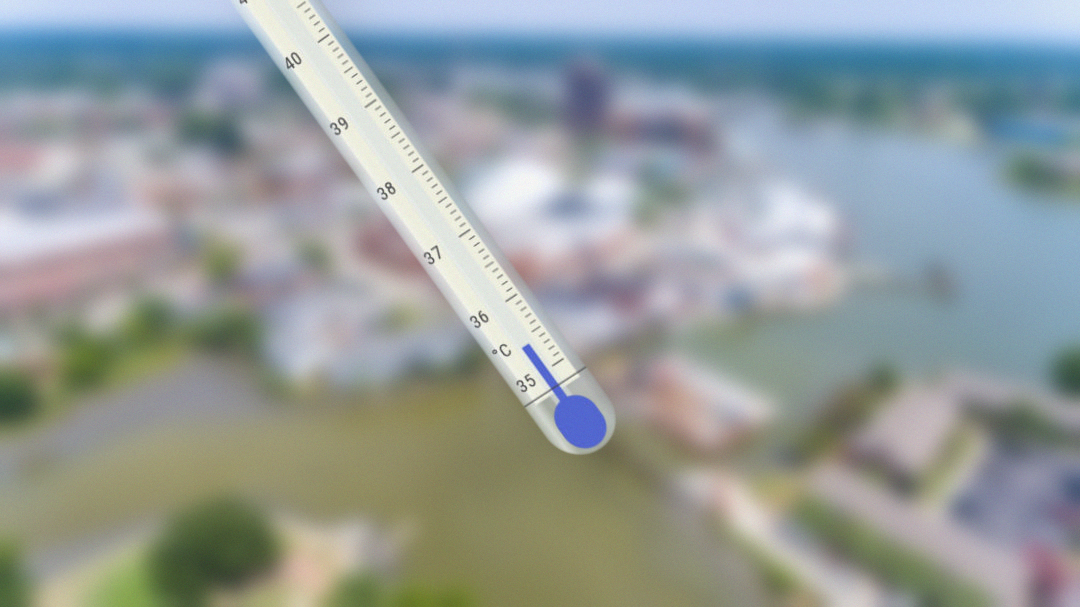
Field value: {"value": 35.4, "unit": "°C"}
